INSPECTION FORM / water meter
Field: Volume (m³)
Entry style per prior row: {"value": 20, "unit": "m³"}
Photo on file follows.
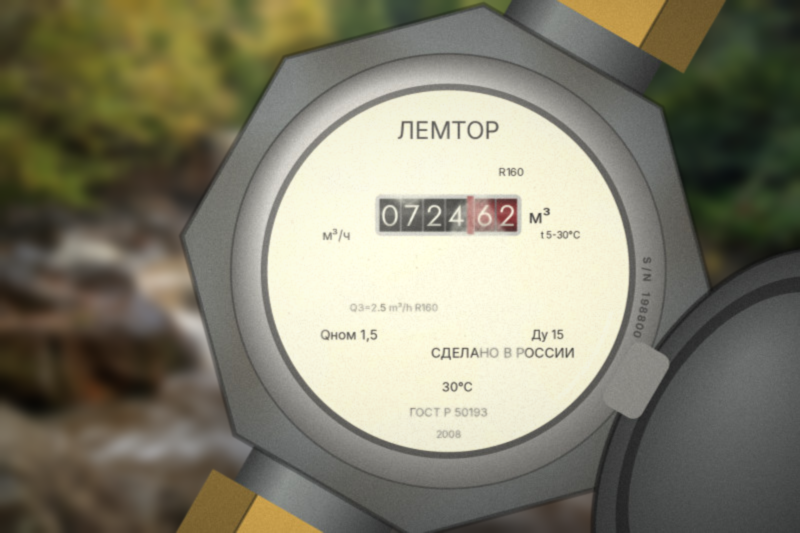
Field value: {"value": 724.62, "unit": "m³"}
